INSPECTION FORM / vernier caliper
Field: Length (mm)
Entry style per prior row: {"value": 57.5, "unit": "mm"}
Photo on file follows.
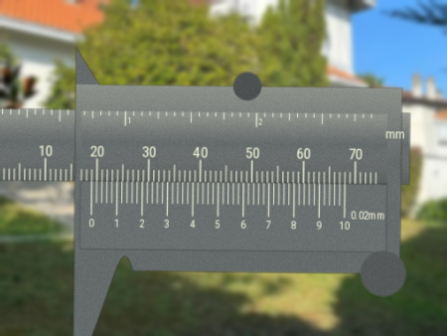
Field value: {"value": 19.0, "unit": "mm"}
